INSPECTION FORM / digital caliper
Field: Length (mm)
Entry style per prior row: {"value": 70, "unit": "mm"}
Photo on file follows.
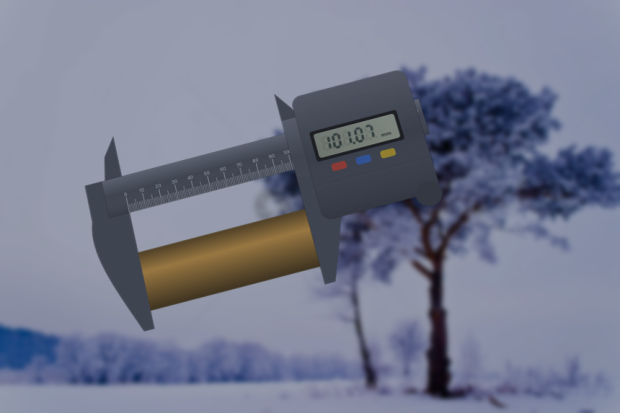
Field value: {"value": 101.07, "unit": "mm"}
